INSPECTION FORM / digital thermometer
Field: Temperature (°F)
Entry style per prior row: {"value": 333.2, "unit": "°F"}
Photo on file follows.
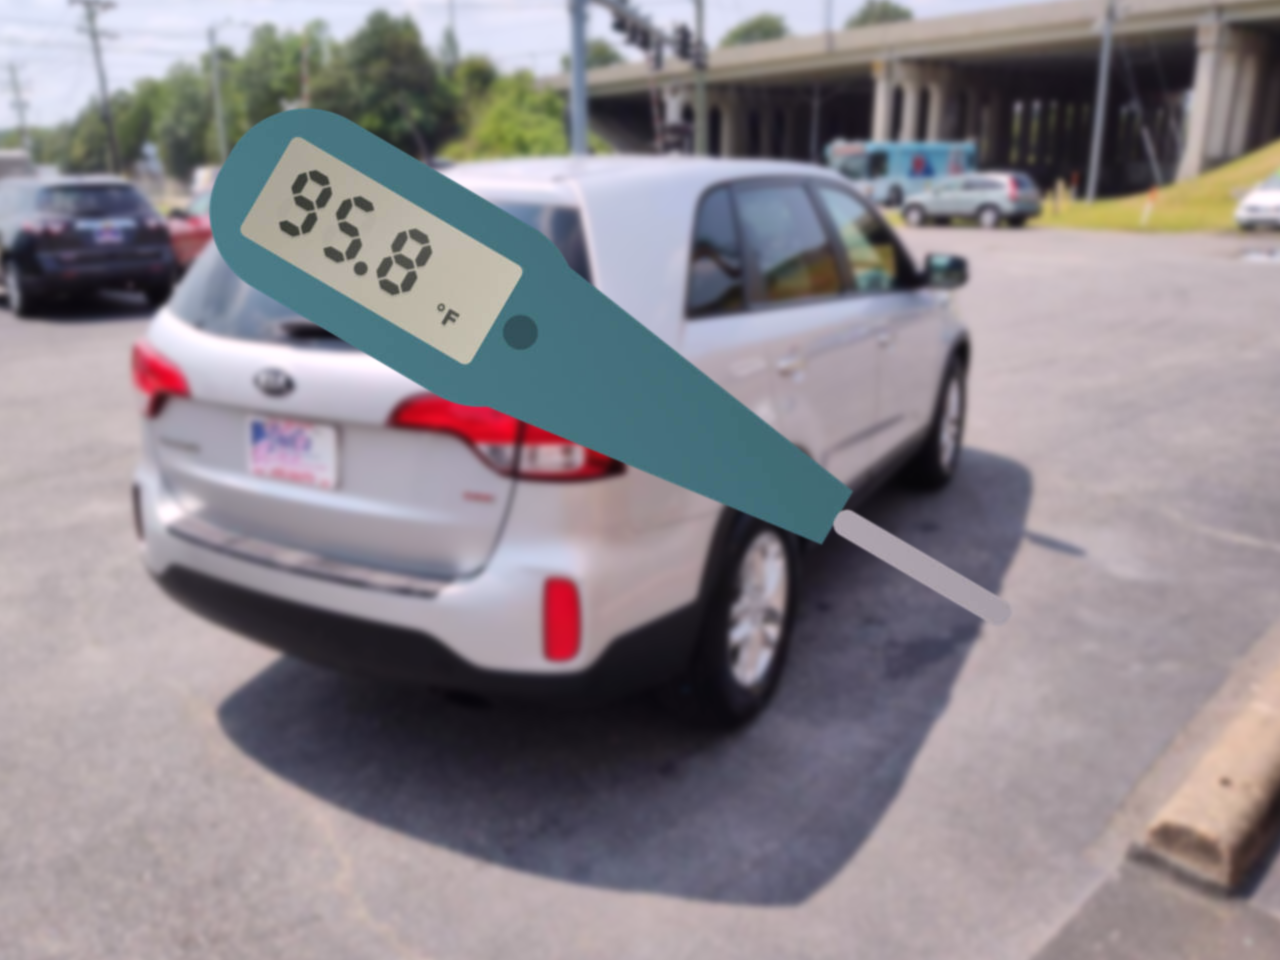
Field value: {"value": 95.8, "unit": "°F"}
